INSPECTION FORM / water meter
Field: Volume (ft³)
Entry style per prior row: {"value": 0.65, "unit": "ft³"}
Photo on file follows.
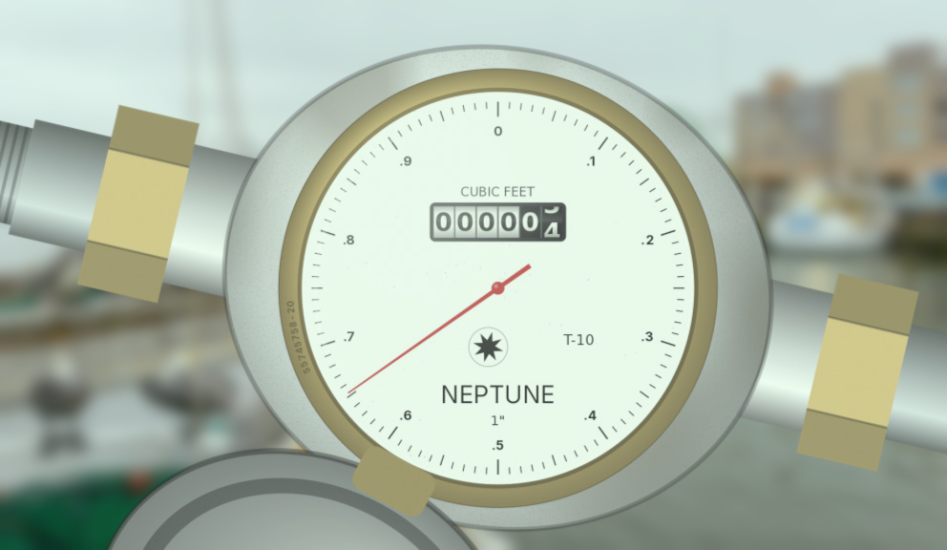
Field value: {"value": 3.65, "unit": "ft³"}
